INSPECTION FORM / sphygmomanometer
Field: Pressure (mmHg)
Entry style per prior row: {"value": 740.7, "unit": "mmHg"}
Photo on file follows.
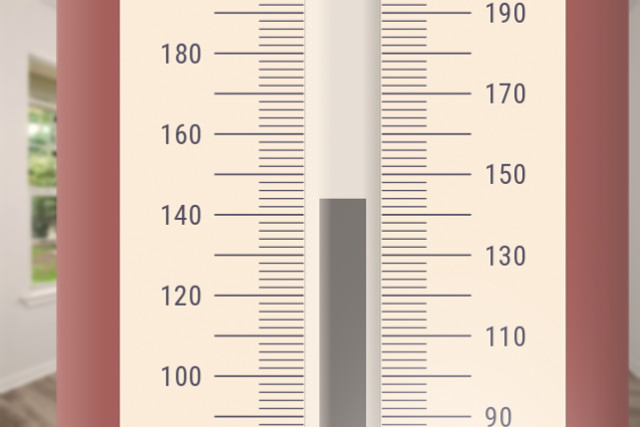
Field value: {"value": 144, "unit": "mmHg"}
